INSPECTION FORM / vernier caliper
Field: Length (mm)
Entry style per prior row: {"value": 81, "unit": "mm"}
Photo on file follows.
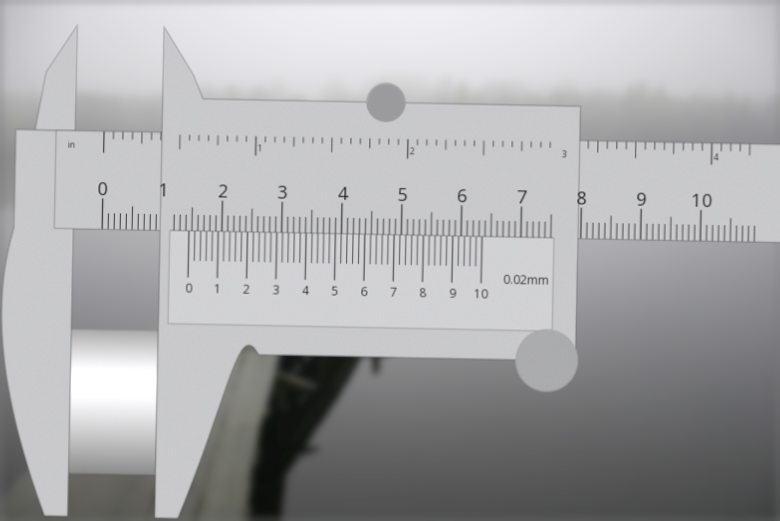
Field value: {"value": 14.5, "unit": "mm"}
